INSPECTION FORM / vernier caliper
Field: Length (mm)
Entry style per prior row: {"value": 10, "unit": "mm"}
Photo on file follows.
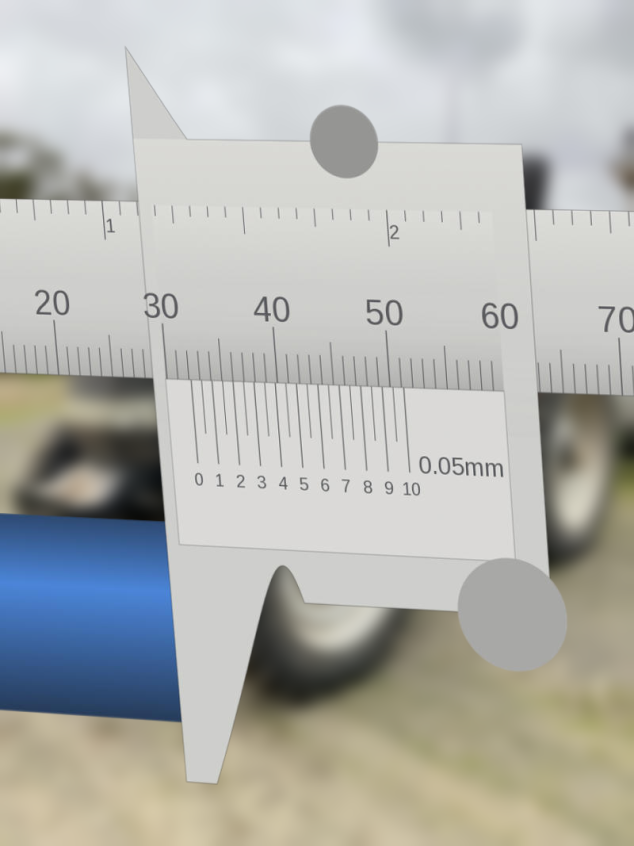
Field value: {"value": 32.2, "unit": "mm"}
